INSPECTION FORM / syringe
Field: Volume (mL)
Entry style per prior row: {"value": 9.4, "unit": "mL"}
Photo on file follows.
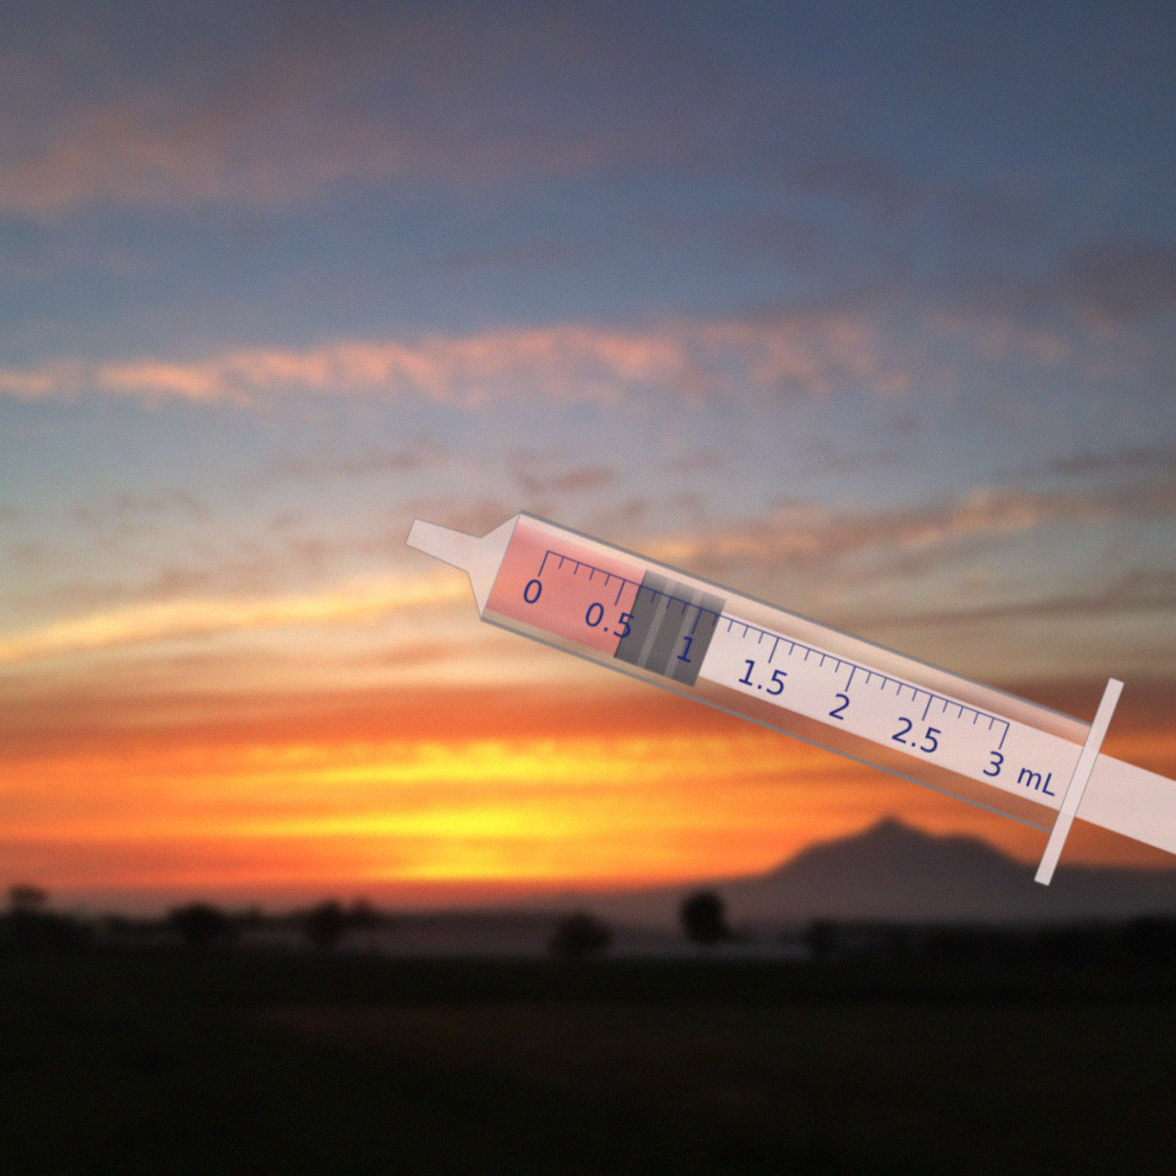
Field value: {"value": 0.6, "unit": "mL"}
